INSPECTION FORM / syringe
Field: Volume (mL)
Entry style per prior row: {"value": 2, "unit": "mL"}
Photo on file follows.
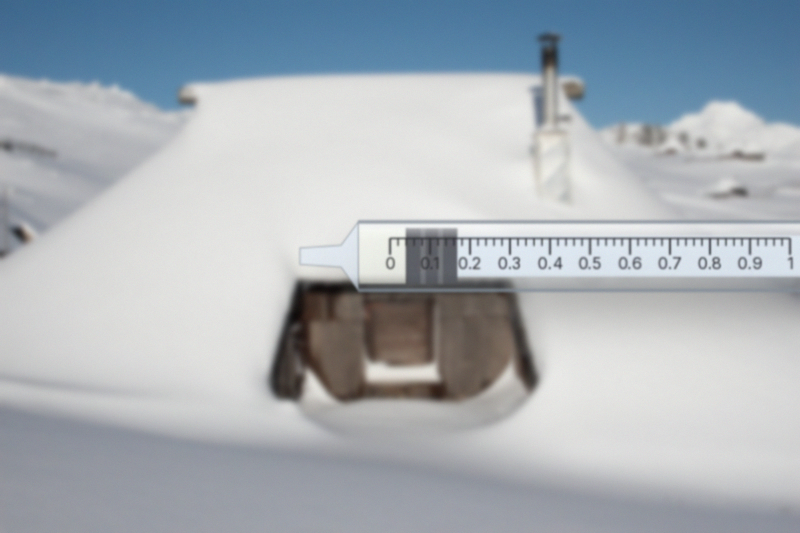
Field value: {"value": 0.04, "unit": "mL"}
